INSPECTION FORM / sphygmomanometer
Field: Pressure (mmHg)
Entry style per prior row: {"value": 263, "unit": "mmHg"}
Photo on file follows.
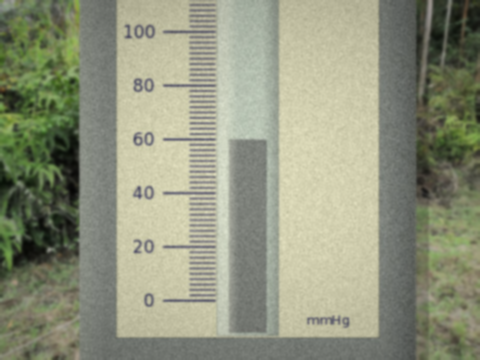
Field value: {"value": 60, "unit": "mmHg"}
